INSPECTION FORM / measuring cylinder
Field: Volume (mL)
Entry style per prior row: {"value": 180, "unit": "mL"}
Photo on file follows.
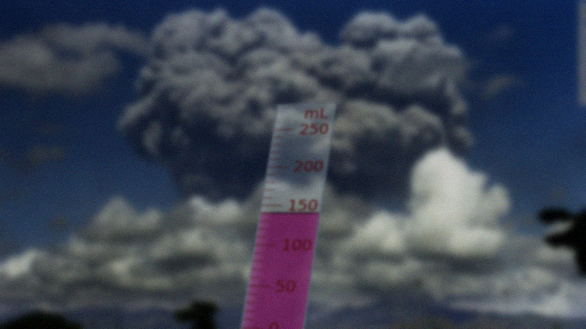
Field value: {"value": 140, "unit": "mL"}
